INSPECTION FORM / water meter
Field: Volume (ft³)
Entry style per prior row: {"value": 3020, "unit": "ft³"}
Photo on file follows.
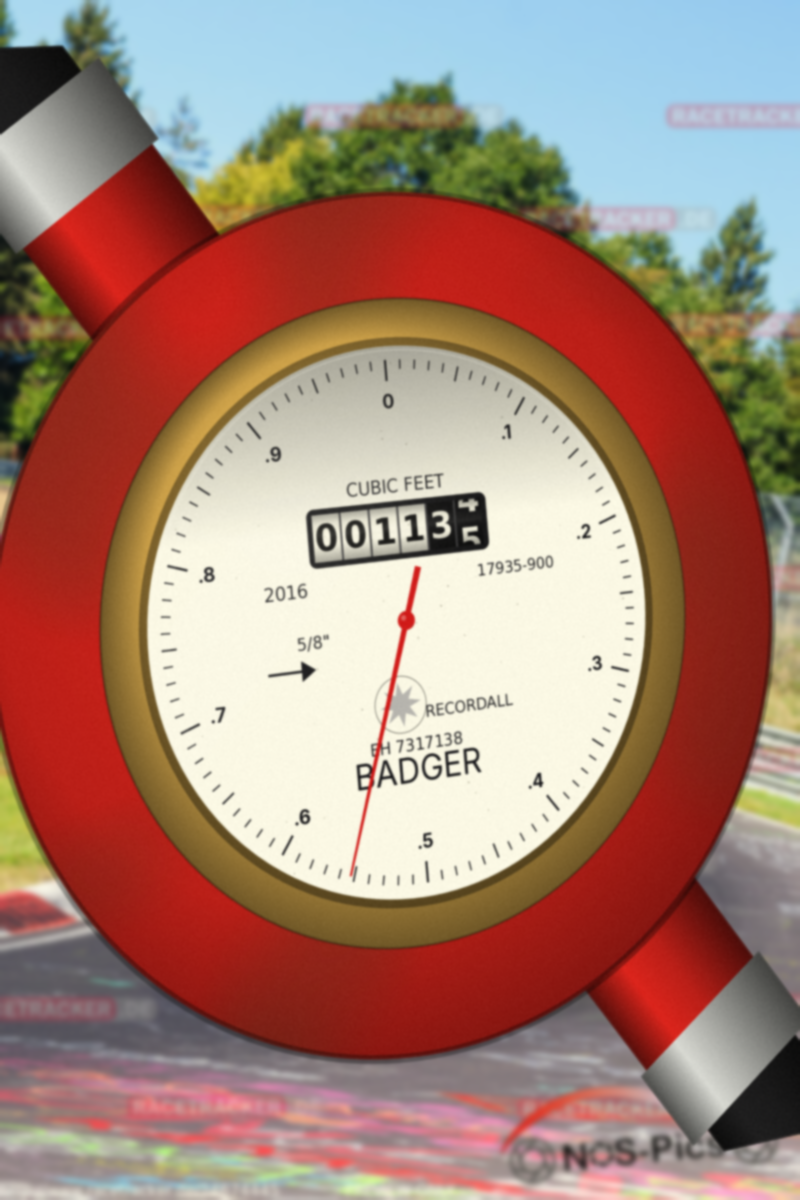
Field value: {"value": 1134.55, "unit": "ft³"}
